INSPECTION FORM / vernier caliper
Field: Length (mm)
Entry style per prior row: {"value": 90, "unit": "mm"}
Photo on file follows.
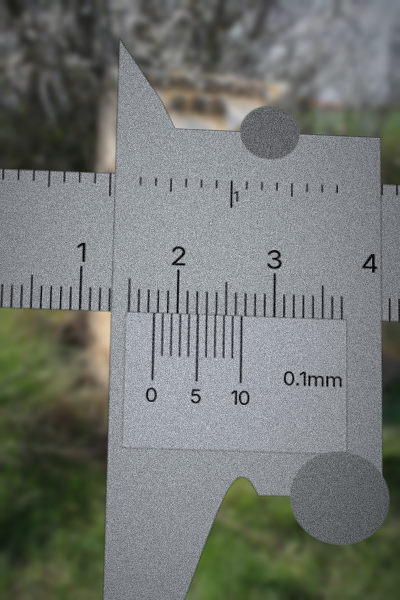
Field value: {"value": 17.6, "unit": "mm"}
